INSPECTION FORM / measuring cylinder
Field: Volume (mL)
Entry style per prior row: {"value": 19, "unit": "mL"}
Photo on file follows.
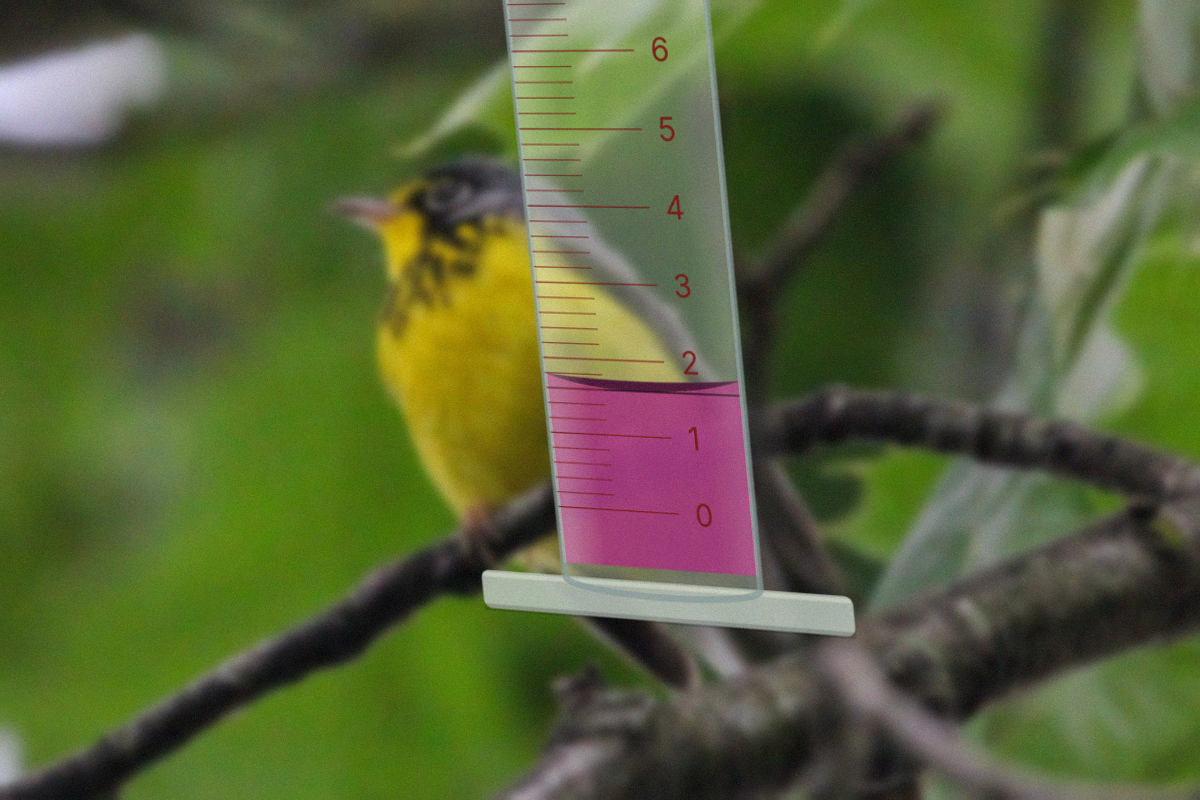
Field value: {"value": 1.6, "unit": "mL"}
